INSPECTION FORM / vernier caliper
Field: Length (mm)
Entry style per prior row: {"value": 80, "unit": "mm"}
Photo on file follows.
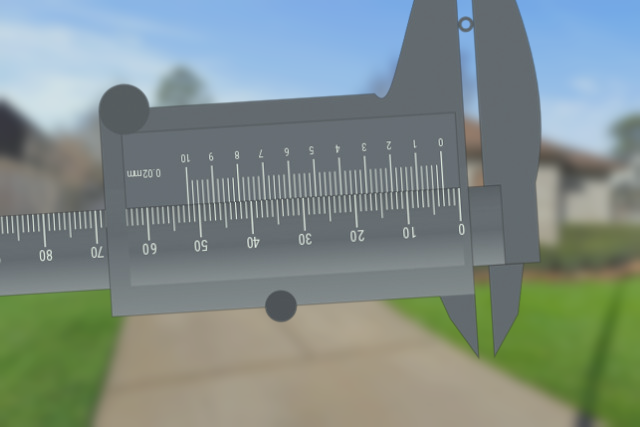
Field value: {"value": 3.0, "unit": "mm"}
